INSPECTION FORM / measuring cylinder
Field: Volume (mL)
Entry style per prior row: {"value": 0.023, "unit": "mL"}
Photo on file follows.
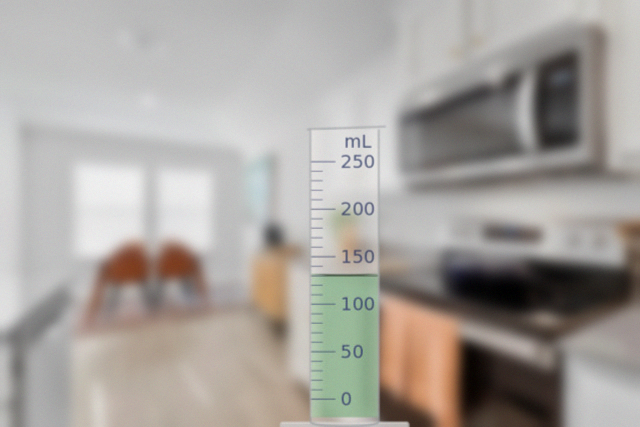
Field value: {"value": 130, "unit": "mL"}
